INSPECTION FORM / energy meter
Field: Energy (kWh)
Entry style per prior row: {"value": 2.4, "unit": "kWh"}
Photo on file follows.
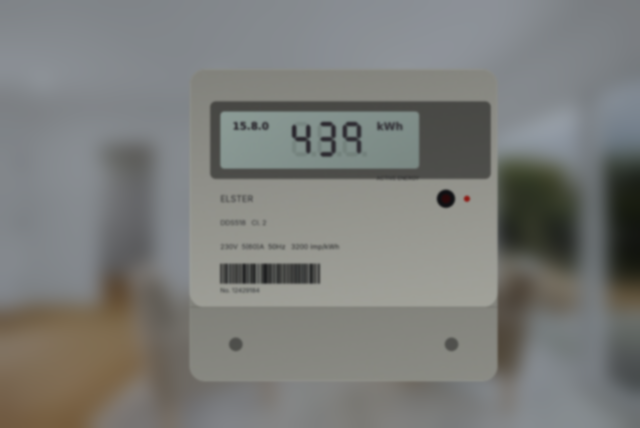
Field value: {"value": 439, "unit": "kWh"}
